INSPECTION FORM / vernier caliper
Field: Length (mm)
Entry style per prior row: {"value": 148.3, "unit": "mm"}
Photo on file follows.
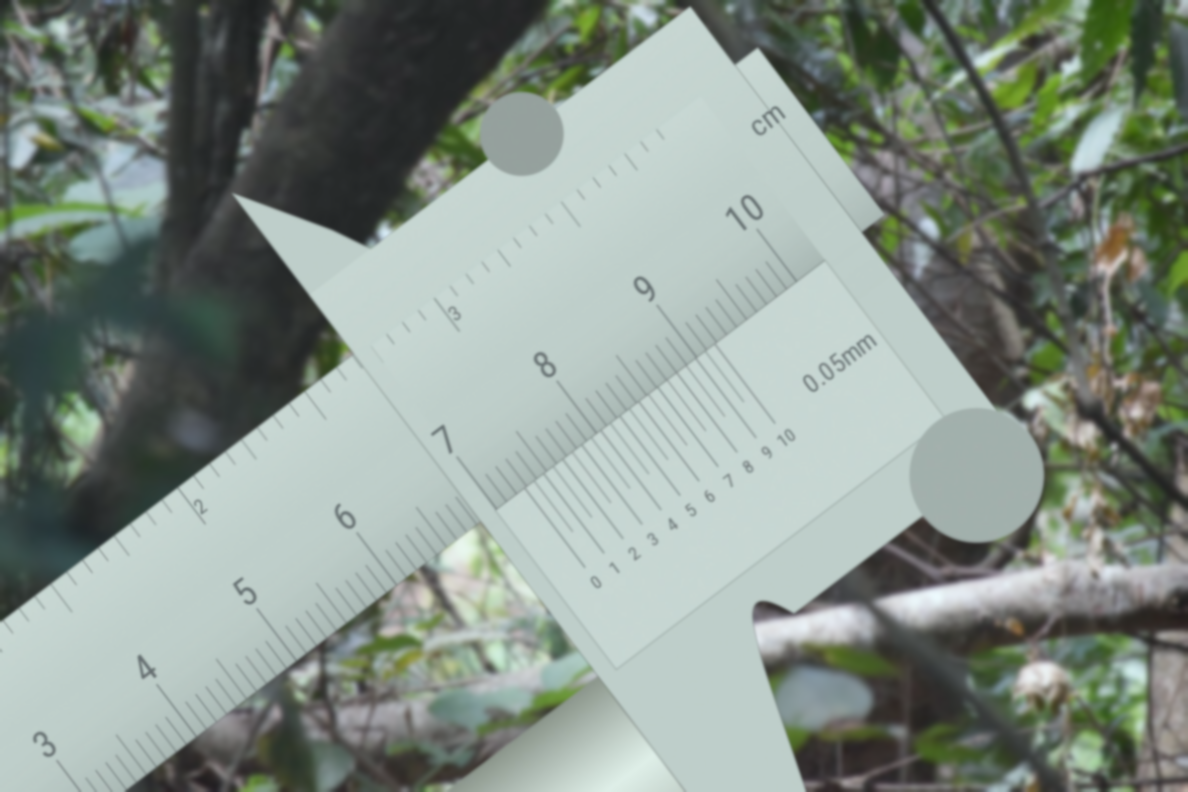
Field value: {"value": 72.8, "unit": "mm"}
